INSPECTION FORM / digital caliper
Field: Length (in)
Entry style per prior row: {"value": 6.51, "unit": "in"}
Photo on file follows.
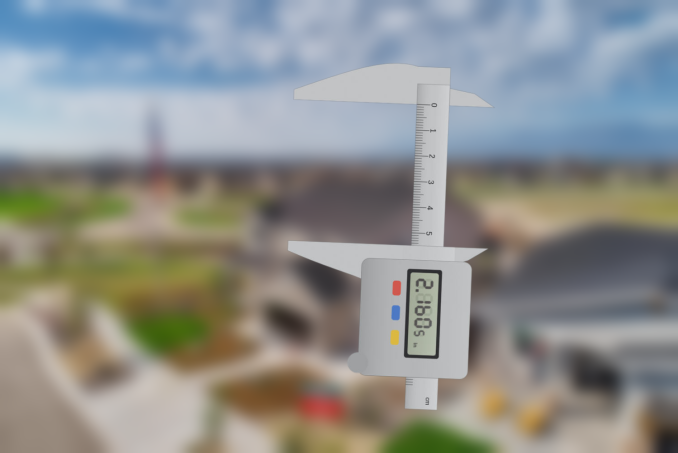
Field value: {"value": 2.1605, "unit": "in"}
